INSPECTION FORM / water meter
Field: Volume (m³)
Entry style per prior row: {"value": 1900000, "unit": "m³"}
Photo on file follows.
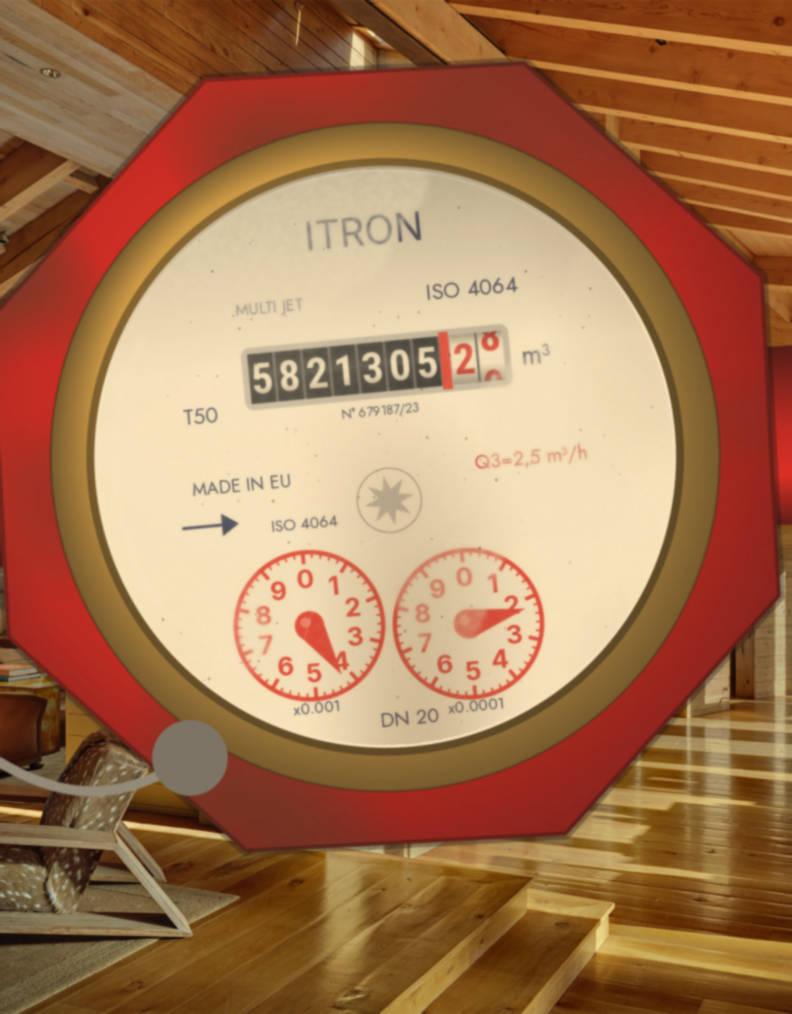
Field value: {"value": 5821305.2842, "unit": "m³"}
